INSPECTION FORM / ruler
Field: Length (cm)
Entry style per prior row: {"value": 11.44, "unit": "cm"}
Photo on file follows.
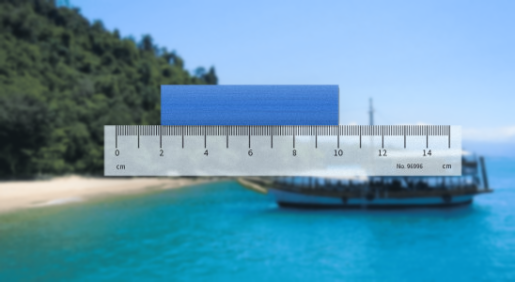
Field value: {"value": 8, "unit": "cm"}
